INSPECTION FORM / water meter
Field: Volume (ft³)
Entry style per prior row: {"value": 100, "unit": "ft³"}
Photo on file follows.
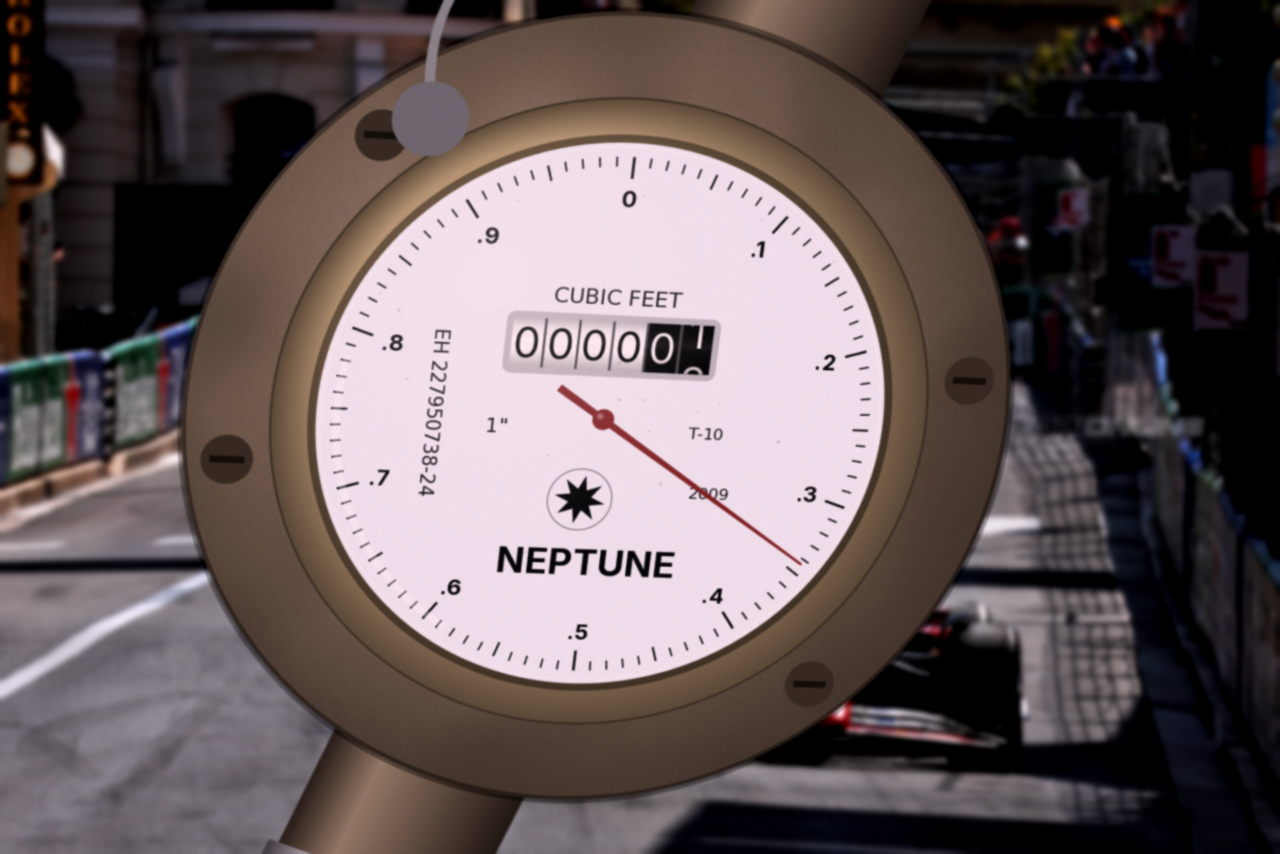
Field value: {"value": 1.34, "unit": "ft³"}
